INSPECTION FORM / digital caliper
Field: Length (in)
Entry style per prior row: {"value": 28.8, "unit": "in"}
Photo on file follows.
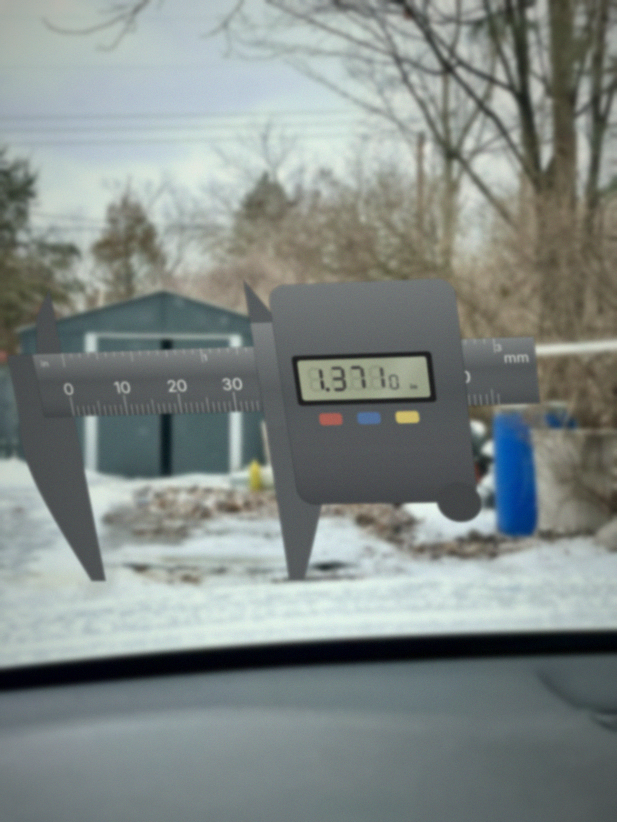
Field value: {"value": 1.3710, "unit": "in"}
